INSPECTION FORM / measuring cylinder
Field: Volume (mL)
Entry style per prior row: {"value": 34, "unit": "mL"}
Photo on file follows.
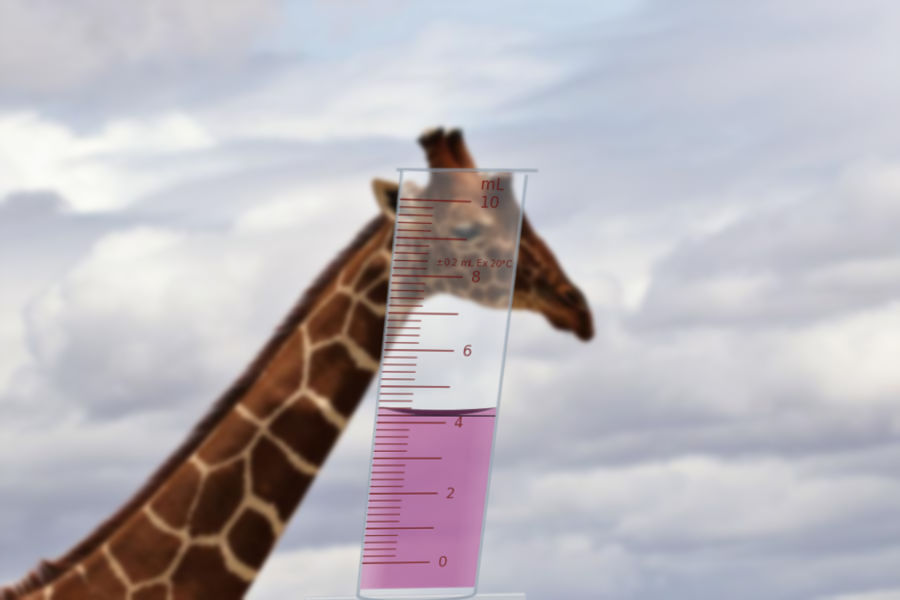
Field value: {"value": 4.2, "unit": "mL"}
